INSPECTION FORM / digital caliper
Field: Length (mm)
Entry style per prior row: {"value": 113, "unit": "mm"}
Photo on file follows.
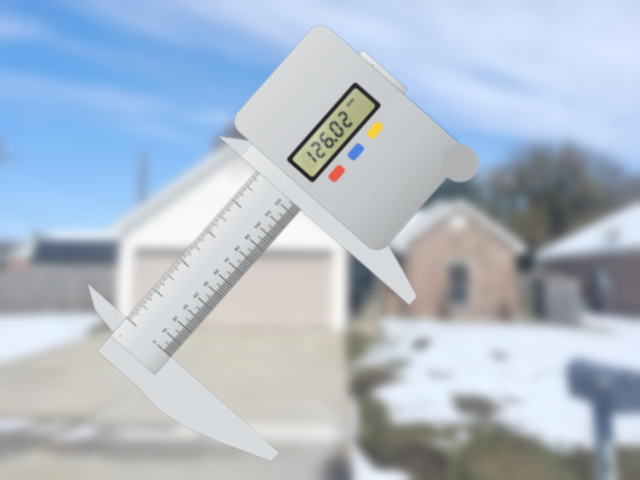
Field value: {"value": 126.02, "unit": "mm"}
